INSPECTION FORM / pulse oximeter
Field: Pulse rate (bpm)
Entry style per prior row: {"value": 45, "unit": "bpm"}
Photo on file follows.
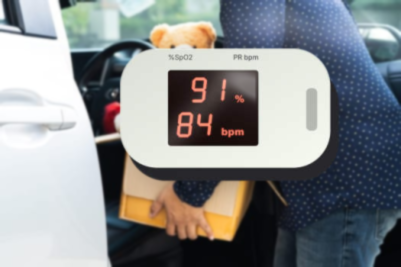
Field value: {"value": 84, "unit": "bpm"}
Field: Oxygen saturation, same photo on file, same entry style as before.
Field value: {"value": 91, "unit": "%"}
